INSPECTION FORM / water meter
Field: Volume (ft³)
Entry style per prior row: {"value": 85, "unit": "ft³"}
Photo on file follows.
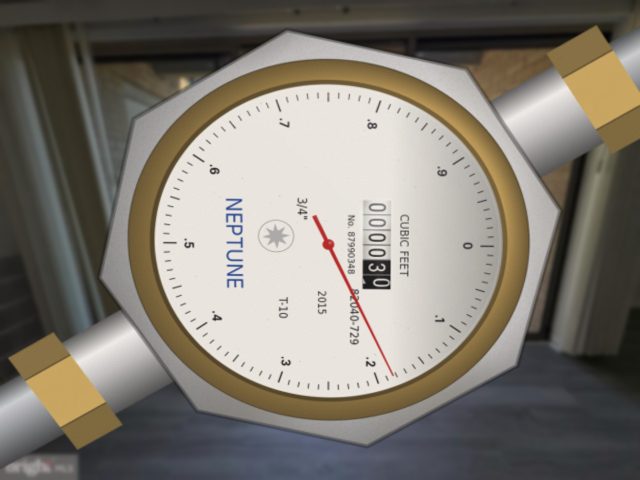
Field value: {"value": 30.18, "unit": "ft³"}
